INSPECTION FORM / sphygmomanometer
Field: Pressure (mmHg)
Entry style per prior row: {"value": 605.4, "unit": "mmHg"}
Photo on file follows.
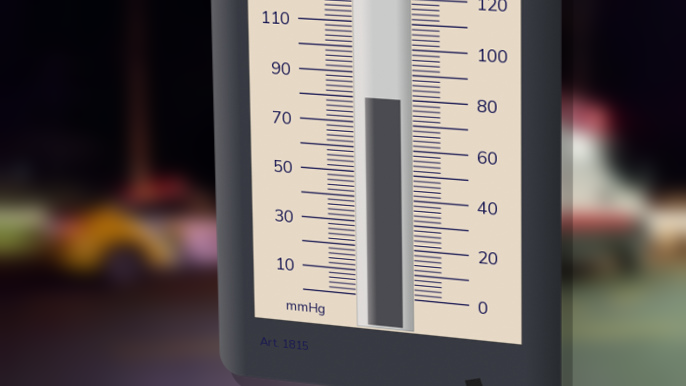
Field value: {"value": 80, "unit": "mmHg"}
